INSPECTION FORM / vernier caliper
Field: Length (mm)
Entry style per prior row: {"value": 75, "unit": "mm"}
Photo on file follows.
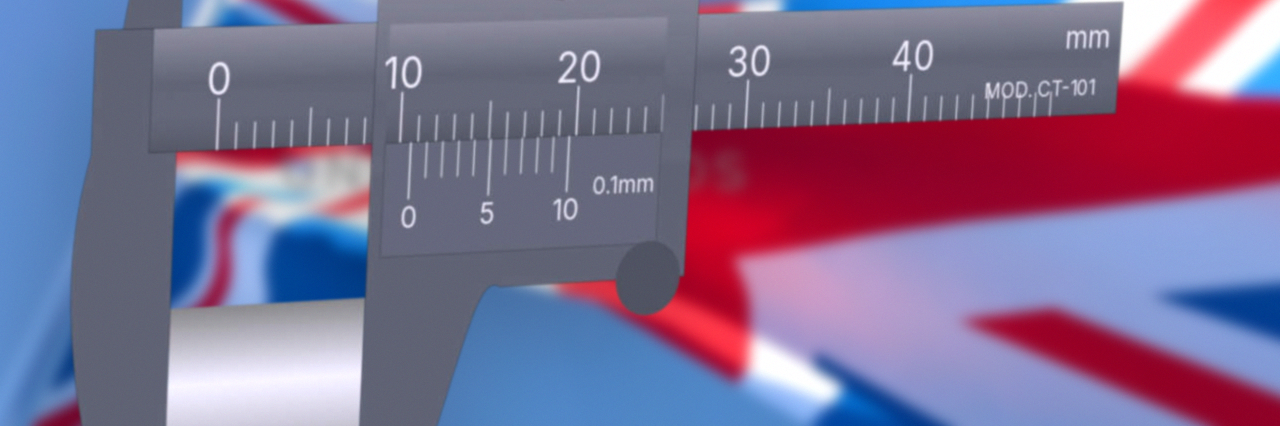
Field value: {"value": 10.6, "unit": "mm"}
